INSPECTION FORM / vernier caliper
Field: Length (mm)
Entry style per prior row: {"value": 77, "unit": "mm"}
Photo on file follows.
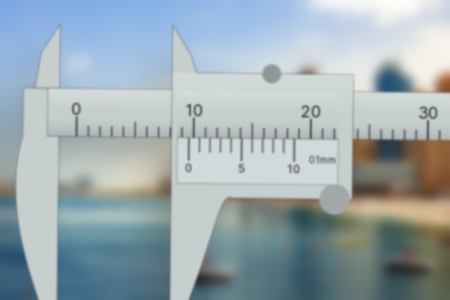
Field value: {"value": 9.6, "unit": "mm"}
